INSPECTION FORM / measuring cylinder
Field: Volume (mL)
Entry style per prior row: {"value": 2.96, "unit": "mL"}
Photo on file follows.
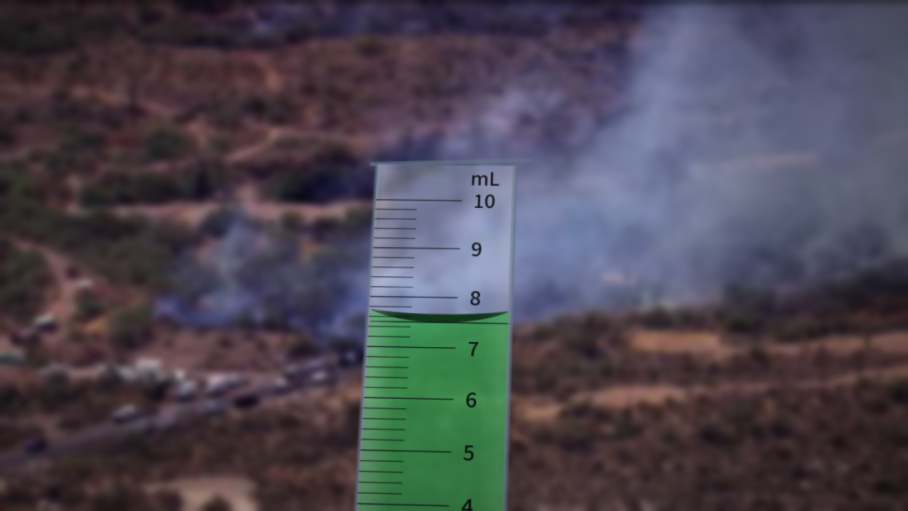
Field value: {"value": 7.5, "unit": "mL"}
